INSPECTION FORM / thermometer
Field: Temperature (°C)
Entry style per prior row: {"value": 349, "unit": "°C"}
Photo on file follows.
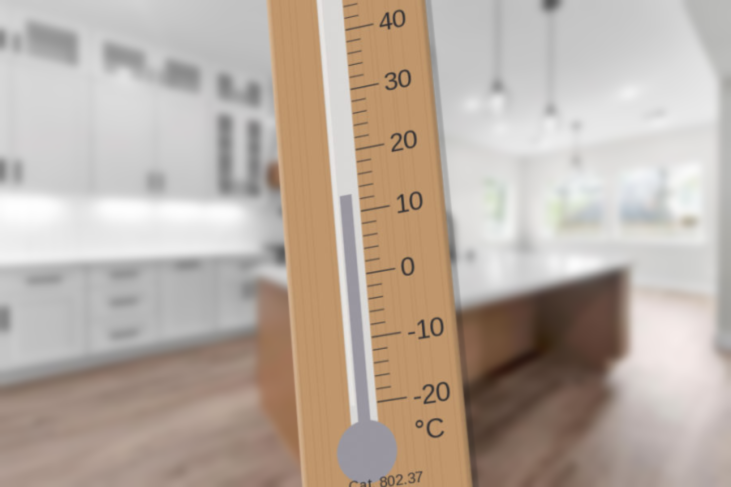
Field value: {"value": 13, "unit": "°C"}
